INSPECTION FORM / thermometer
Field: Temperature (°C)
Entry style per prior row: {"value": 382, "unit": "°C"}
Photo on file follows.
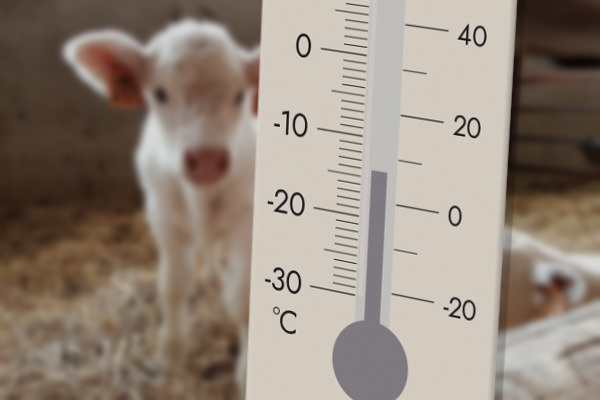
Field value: {"value": -14, "unit": "°C"}
